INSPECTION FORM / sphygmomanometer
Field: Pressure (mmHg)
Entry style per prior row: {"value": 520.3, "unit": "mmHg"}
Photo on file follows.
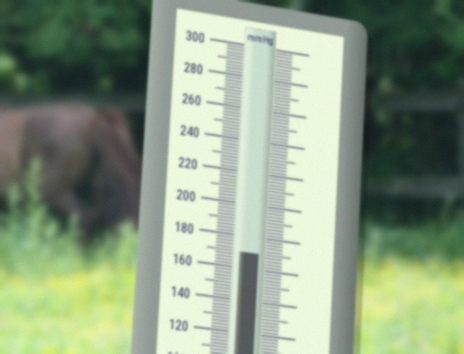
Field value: {"value": 170, "unit": "mmHg"}
